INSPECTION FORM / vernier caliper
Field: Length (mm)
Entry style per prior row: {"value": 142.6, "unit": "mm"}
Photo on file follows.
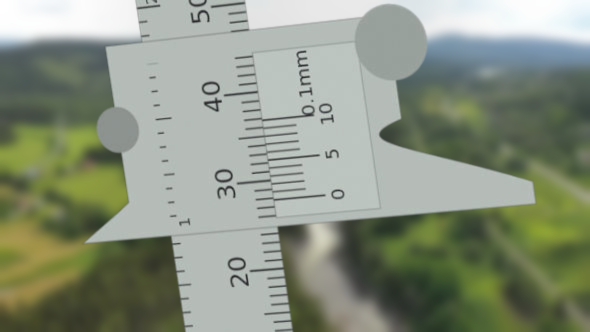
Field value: {"value": 27.8, "unit": "mm"}
